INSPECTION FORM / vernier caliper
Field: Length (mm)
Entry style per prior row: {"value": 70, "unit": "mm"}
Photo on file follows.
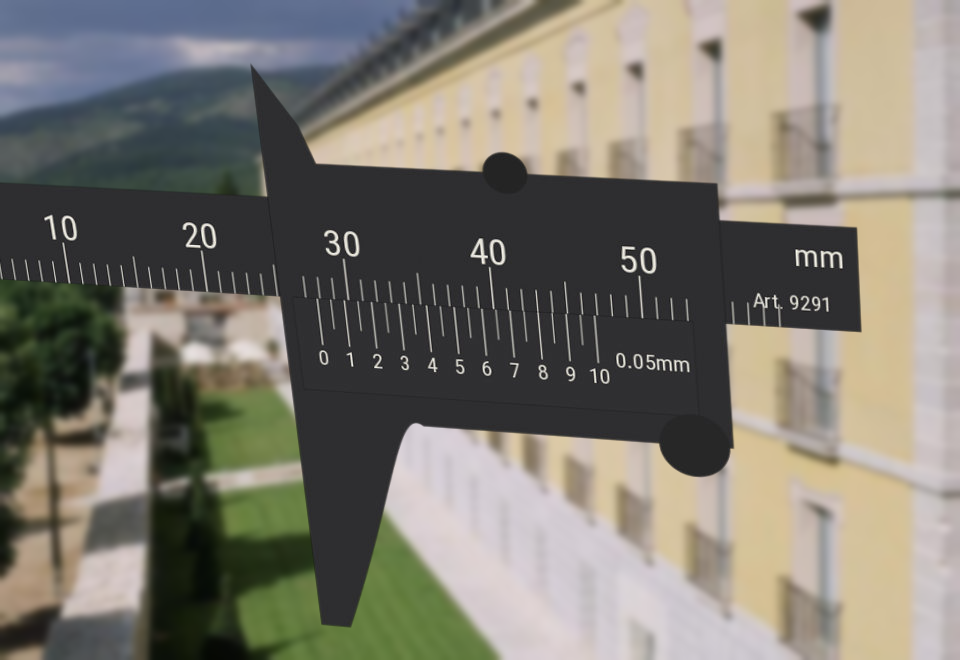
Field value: {"value": 27.8, "unit": "mm"}
